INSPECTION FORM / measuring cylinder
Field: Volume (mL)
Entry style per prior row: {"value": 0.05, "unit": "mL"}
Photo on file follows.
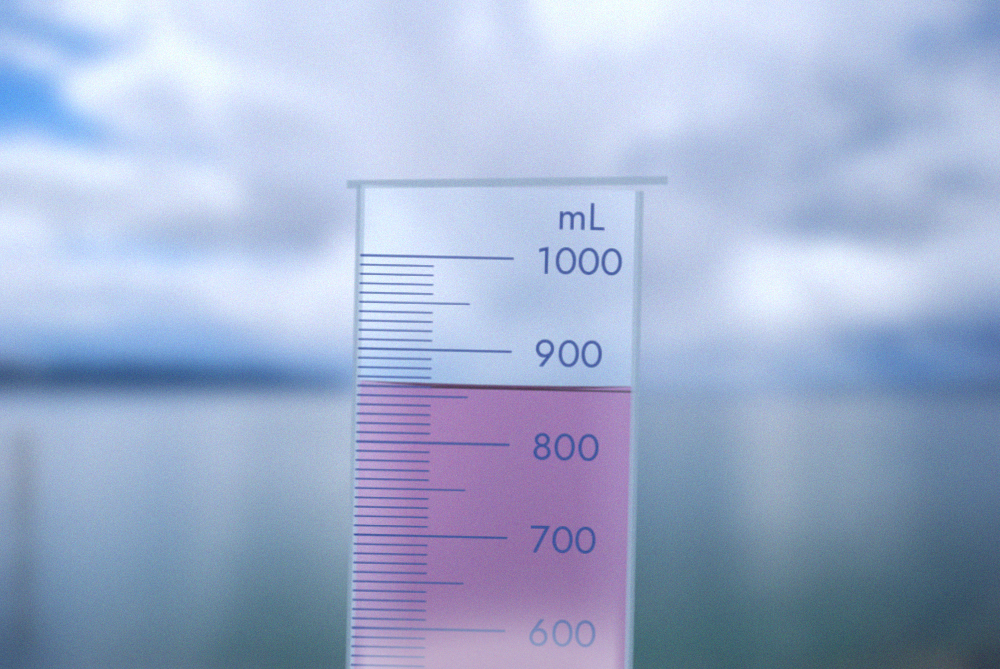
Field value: {"value": 860, "unit": "mL"}
